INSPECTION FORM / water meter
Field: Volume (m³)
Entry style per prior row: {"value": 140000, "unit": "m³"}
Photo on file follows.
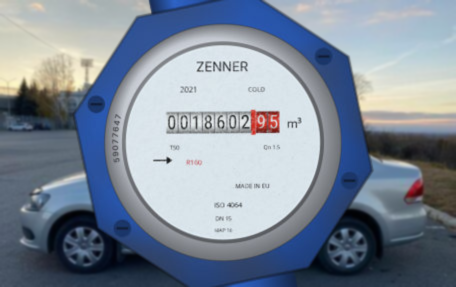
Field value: {"value": 18602.95, "unit": "m³"}
